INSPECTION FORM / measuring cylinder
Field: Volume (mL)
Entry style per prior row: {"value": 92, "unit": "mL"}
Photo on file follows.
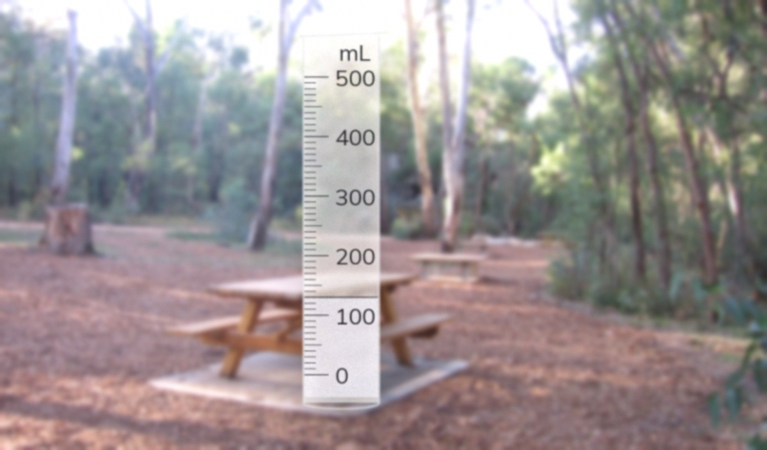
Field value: {"value": 130, "unit": "mL"}
